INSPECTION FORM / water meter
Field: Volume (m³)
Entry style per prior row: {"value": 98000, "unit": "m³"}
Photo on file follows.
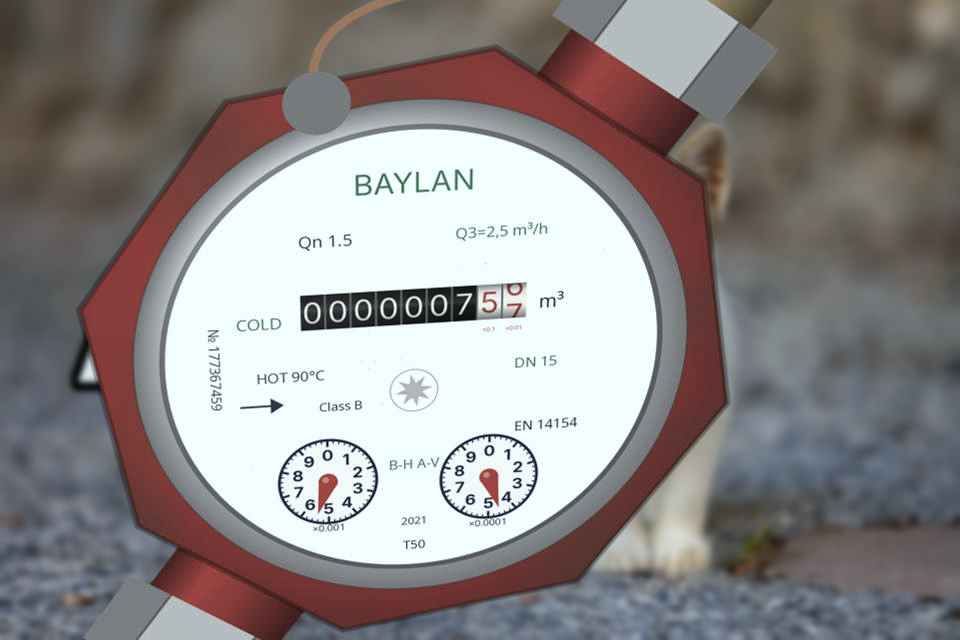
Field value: {"value": 7.5654, "unit": "m³"}
